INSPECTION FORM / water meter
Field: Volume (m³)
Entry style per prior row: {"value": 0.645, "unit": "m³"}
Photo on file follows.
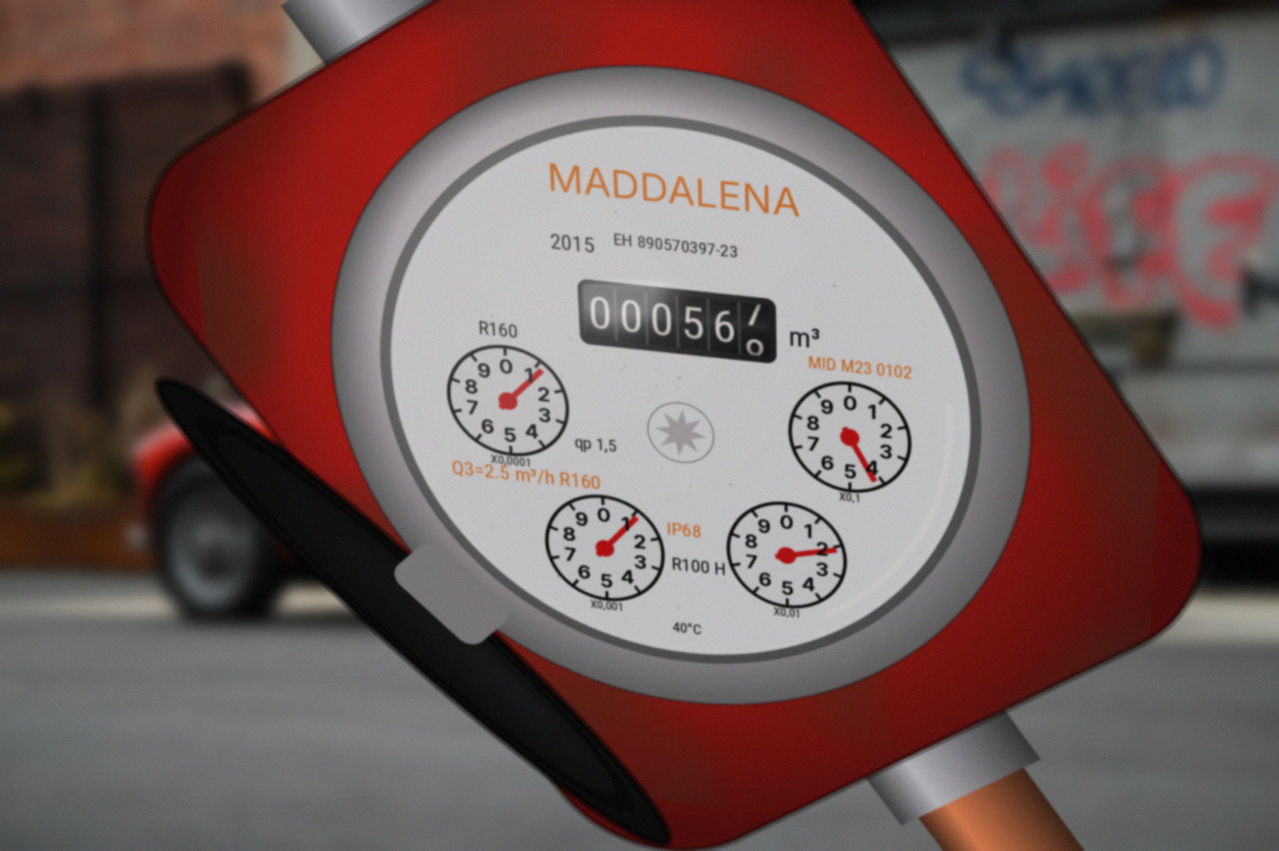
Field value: {"value": 567.4211, "unit": "m³"}
